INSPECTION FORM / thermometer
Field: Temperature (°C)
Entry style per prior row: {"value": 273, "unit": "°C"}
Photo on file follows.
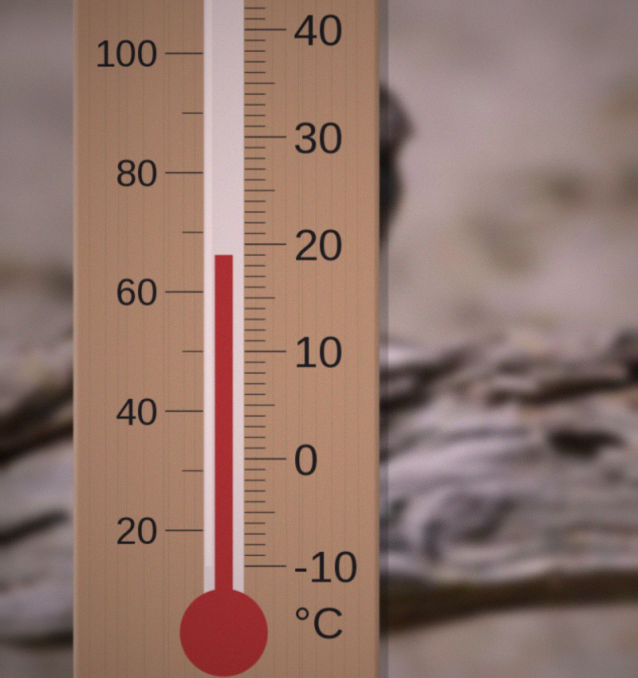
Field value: {"value": 19, "unit": "°C"}
